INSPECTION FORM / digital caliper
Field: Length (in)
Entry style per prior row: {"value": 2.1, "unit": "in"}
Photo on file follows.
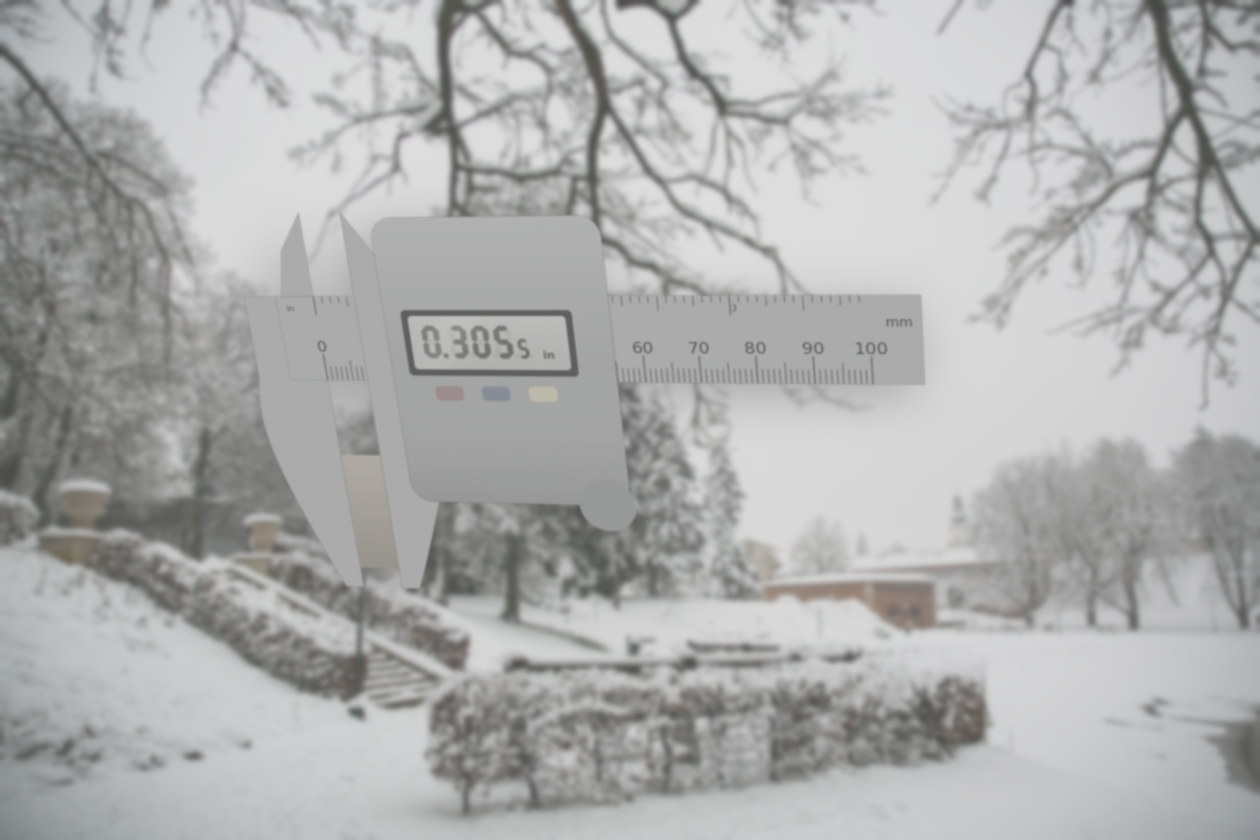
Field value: {"value": 0.3055, "unit": "in"}
